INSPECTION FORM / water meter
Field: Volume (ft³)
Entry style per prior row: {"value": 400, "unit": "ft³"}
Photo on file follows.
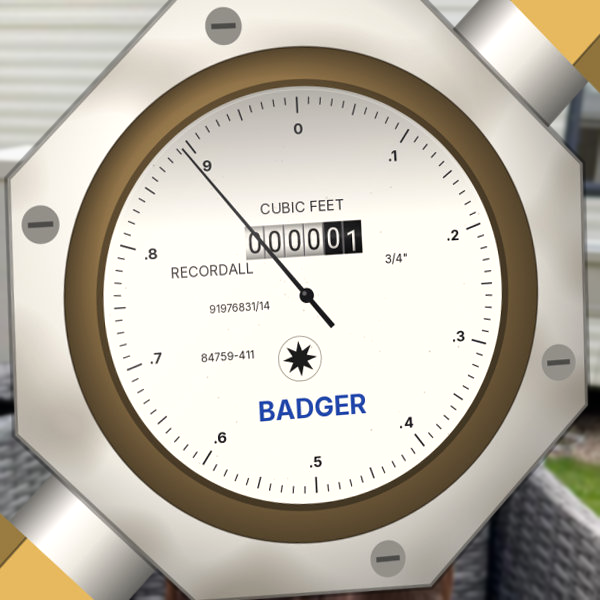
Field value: {"value": 0.89, "unit": "ft³"}
